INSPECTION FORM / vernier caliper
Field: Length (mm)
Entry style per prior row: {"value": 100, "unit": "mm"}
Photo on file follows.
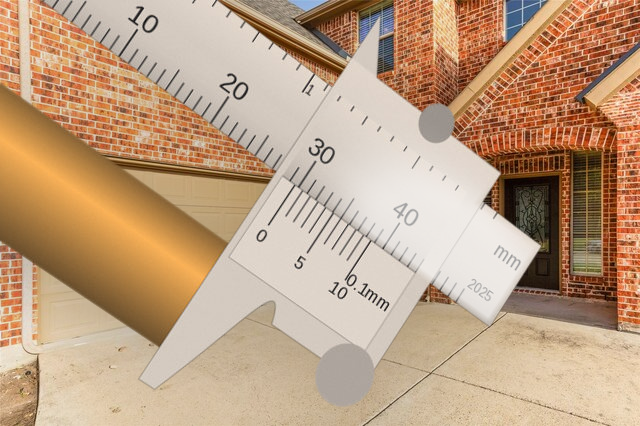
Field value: {"value": 29.6, "unit": "mm"}
